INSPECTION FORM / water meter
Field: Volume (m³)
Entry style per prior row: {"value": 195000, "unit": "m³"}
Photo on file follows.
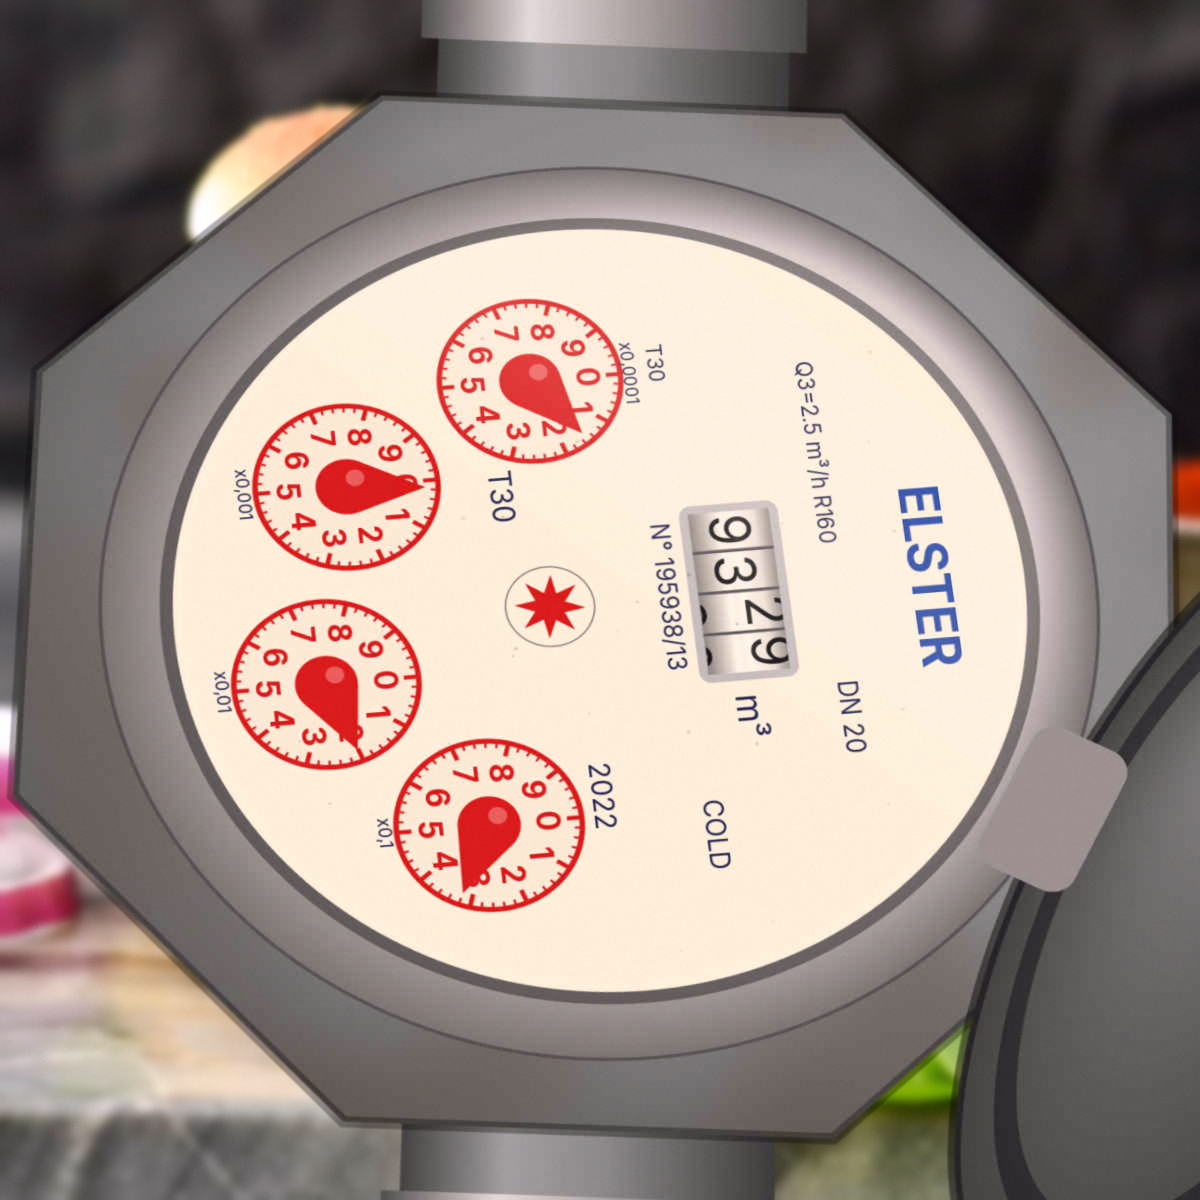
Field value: {"value": 9329.3201, "unit": "m³"}
